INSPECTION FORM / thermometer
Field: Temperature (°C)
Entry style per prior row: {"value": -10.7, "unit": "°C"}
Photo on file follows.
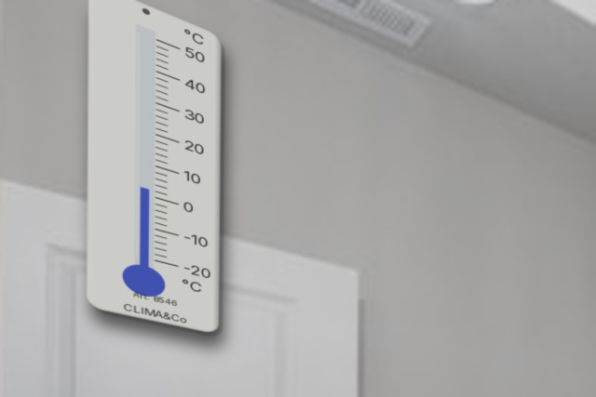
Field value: {"value": 2, "unit": "°C"}
